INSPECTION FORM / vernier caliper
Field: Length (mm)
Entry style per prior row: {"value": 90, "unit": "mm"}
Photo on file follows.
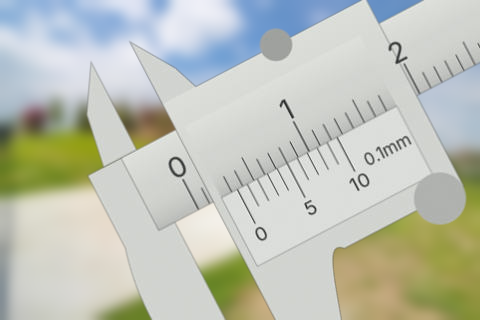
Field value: {"value": 3.5, "unit": "mm"}
